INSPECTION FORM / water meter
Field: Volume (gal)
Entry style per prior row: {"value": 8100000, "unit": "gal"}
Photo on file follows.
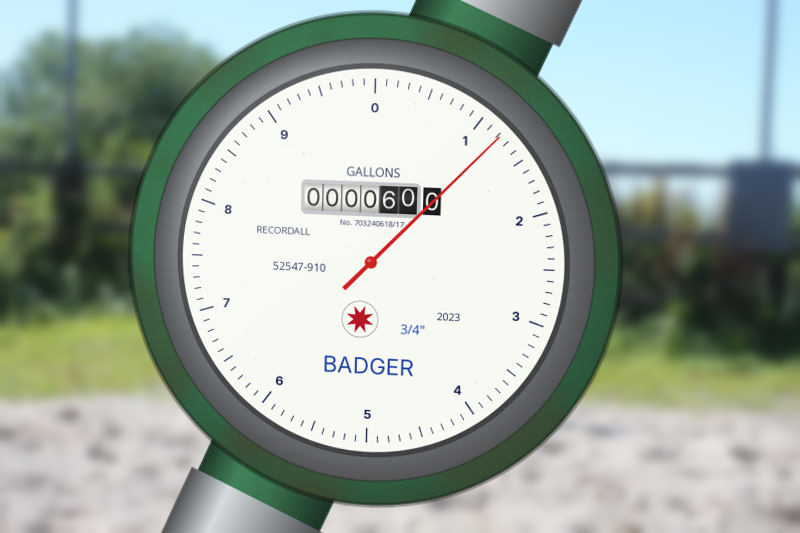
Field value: {"value": 601.2, "unit": "gal"}
